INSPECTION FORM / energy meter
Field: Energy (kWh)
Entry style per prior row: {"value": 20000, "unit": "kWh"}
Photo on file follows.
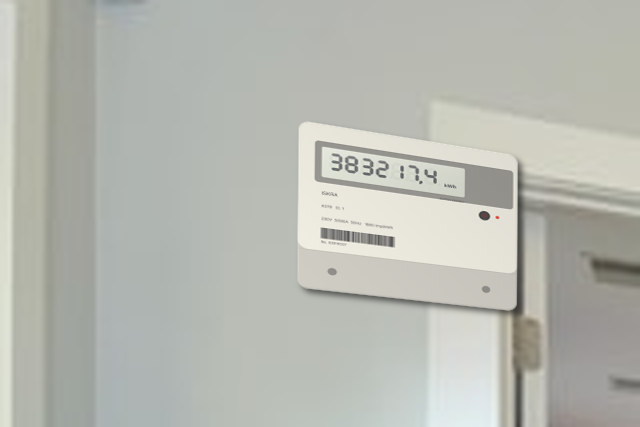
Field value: {"value": 383217.4, "unit": "kWh"}
